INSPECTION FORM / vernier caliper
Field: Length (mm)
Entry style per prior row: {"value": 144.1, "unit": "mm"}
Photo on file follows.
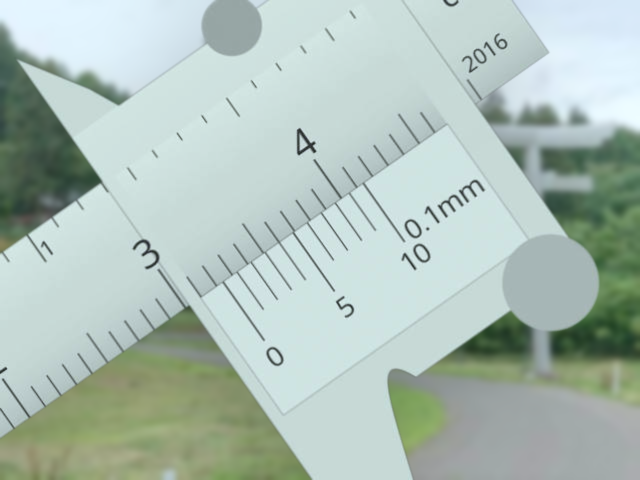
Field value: {"value": 32.4, "unit": "mm"}
